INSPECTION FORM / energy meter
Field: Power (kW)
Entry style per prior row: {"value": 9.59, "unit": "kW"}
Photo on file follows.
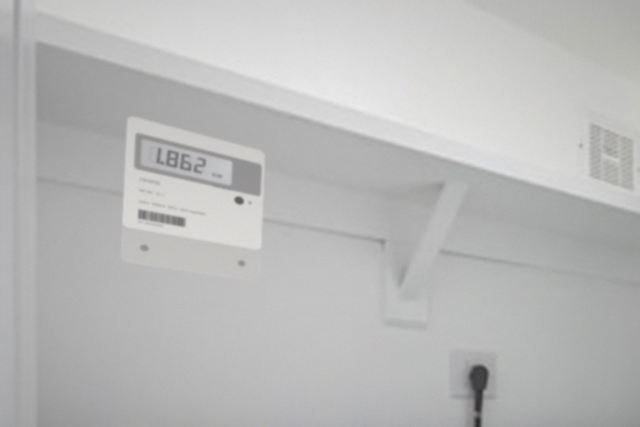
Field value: {"value": 1.862, "unit": "kW"}
